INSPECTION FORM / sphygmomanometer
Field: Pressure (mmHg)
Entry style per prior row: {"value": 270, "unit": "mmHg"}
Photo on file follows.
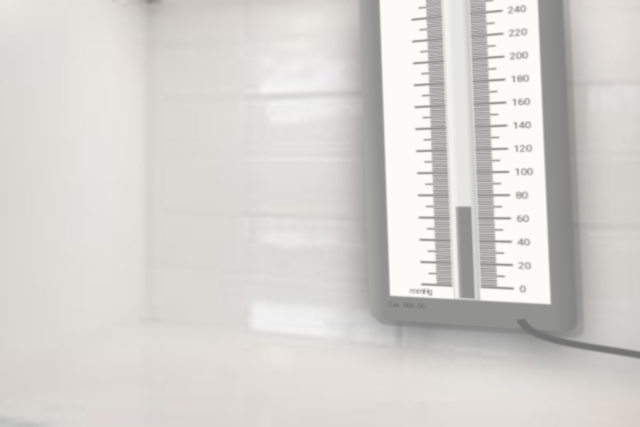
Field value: {"value": 70, "unit": "mmHg"}
